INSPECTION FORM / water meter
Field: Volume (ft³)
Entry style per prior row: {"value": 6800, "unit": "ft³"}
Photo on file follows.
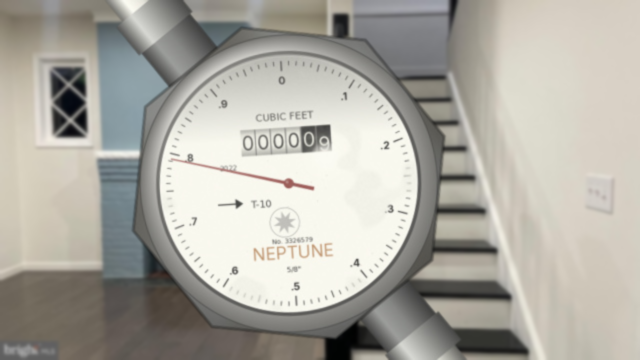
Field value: {"value": 8.79, "unit": "ft³"}
